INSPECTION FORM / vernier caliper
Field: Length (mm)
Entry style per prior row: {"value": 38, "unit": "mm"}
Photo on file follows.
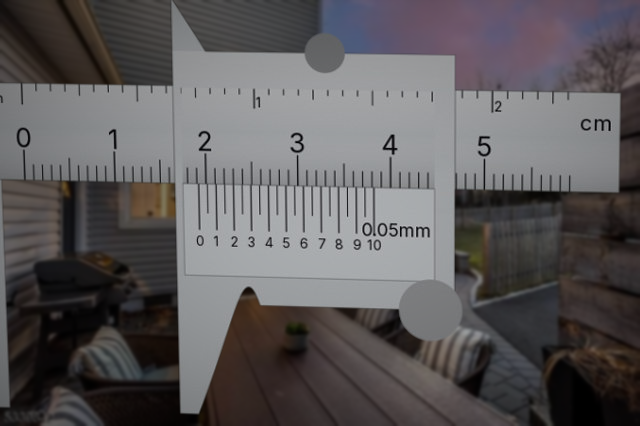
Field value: {"value": 19.2, "unit": "mm"}
